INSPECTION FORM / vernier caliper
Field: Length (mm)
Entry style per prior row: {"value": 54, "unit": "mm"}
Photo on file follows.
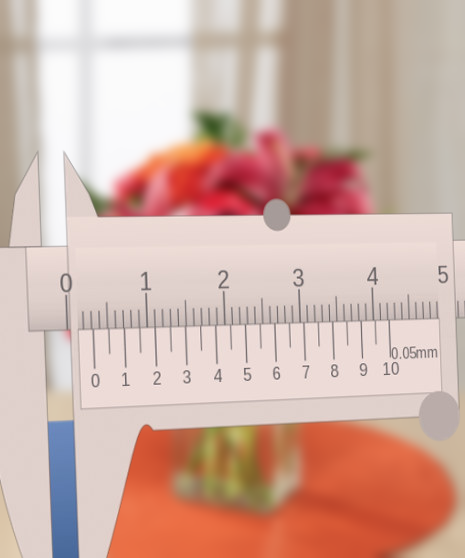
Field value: {"value": 3.2, "unit": "mm"}
